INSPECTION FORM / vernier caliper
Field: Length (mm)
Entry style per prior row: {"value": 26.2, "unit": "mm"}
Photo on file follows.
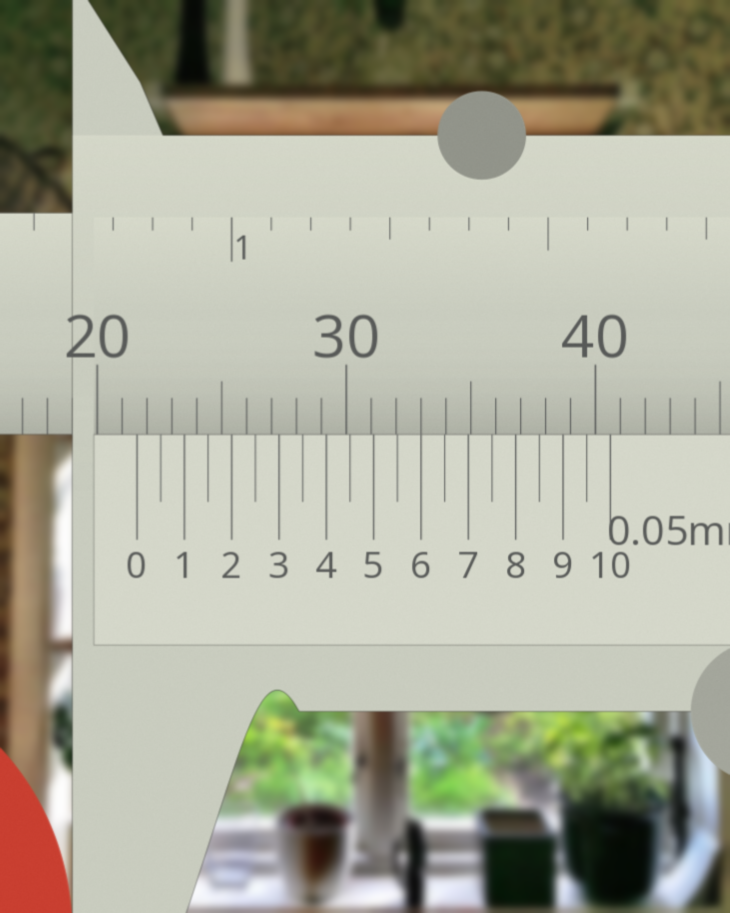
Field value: {"value": 21.6, "unit": "mm"}
